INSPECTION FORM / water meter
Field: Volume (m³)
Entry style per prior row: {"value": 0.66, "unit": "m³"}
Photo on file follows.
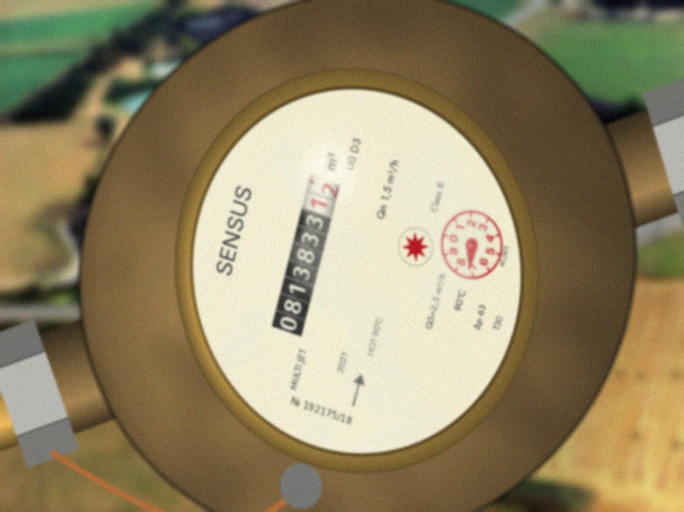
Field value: {"value": 813833.117, "unit": "m³"}
